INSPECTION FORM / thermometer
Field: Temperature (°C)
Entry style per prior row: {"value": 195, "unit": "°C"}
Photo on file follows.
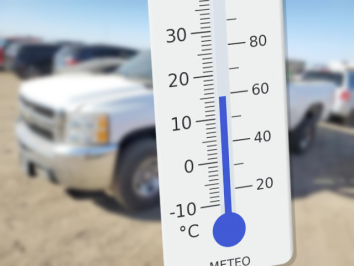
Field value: {"value": 15, "unit": "°C"}
